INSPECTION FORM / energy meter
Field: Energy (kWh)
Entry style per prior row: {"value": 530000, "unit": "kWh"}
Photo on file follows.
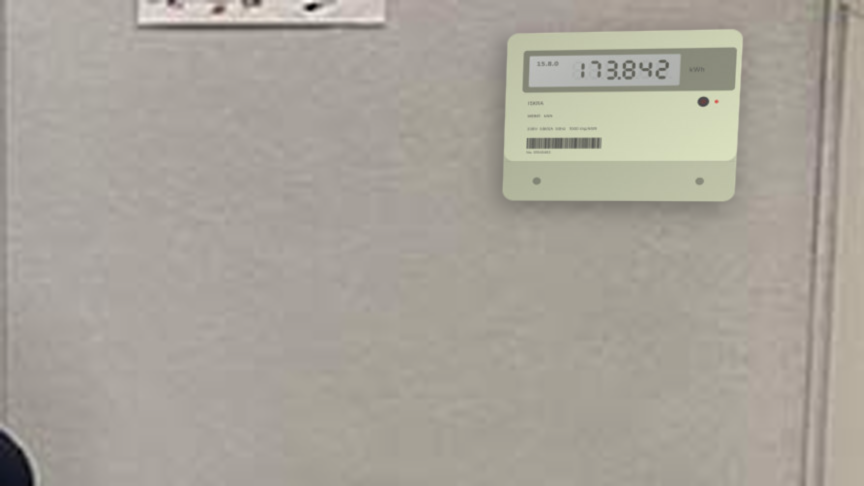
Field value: {"value": 173.842, "unit": "kWh"}
